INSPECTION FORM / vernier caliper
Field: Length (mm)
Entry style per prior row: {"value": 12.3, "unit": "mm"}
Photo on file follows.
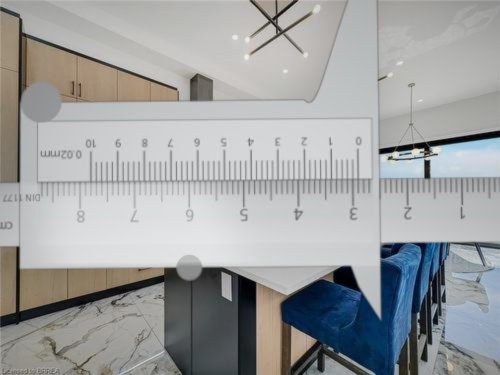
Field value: {"value": 29.0, "unit": "mm"}
